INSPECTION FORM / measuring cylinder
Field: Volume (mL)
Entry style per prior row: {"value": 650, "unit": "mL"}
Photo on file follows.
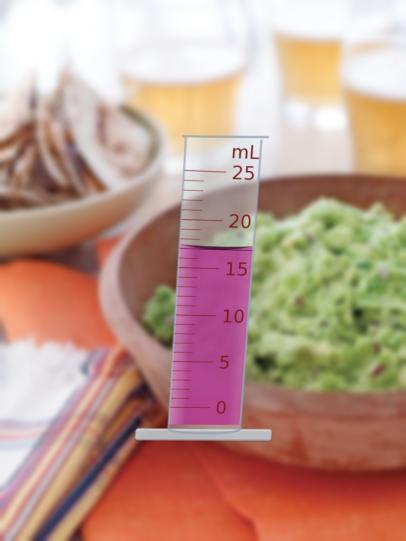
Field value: {"value": 17, "unit": "mL"}
